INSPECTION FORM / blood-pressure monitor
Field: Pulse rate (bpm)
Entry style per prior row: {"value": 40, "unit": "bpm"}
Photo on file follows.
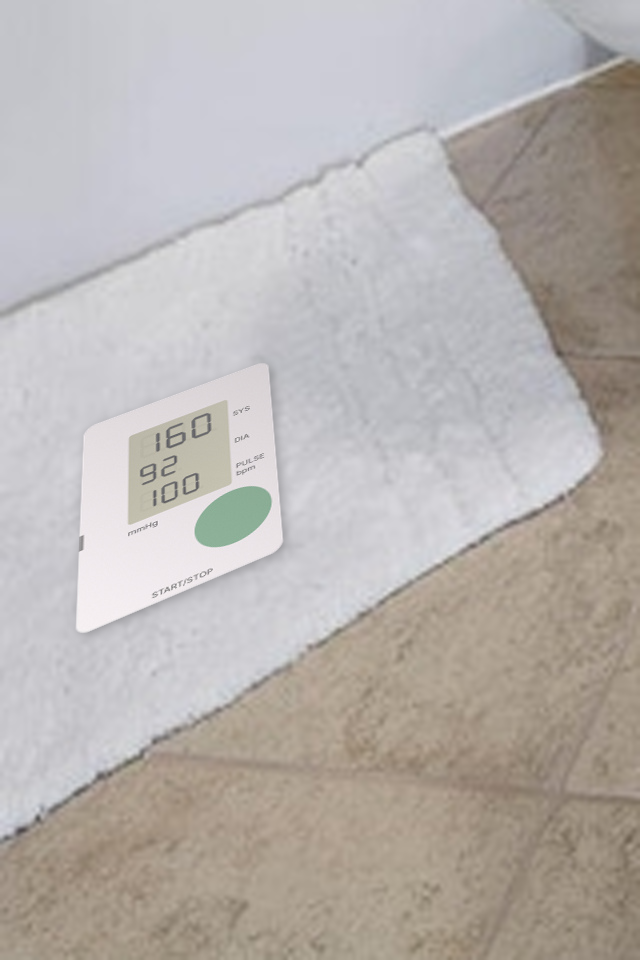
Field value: {"value": 100, "unit": "bpm"}
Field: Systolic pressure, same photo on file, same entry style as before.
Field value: {"value": 160, "unit": "mmHg"}
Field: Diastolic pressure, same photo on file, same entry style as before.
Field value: {"value": 92, "unit": "mmHg"}
